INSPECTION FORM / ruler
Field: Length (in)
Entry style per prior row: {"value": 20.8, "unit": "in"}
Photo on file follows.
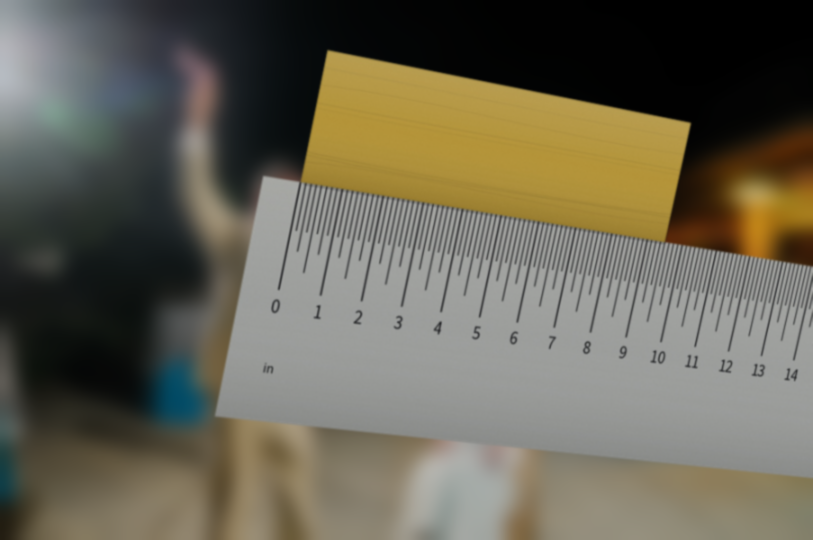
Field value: {"value": 9.5, "unit": "in"}
